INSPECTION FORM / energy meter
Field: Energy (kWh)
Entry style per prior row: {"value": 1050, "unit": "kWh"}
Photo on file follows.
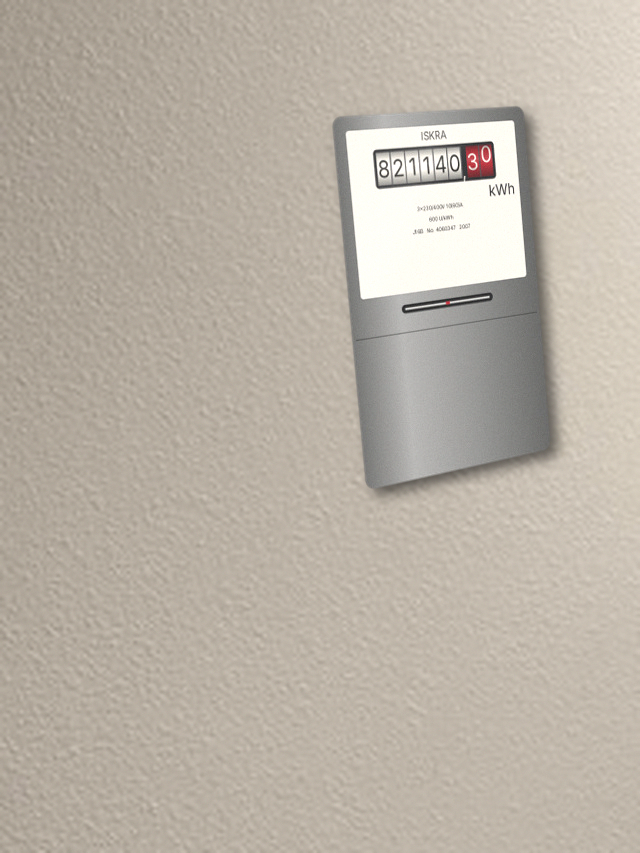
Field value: {"value": 821140.30, "unit": "kWh"}
